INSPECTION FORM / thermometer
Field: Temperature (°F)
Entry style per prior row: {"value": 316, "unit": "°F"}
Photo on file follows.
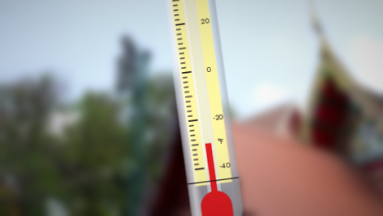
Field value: {"value": -30, "unit": "°F"}
